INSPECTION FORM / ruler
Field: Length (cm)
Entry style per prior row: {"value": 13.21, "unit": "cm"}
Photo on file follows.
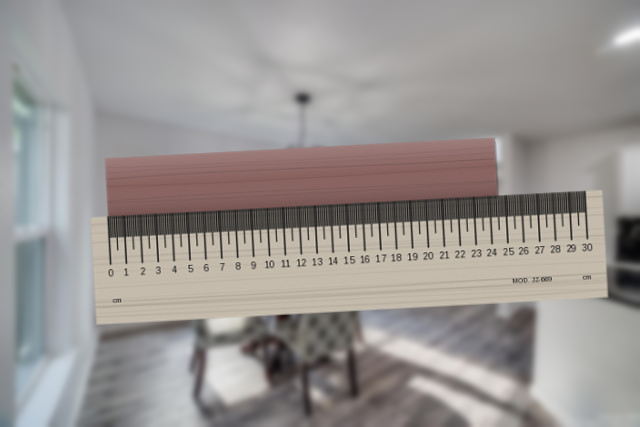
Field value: {"value": 24.5, "unit": "cm"}
